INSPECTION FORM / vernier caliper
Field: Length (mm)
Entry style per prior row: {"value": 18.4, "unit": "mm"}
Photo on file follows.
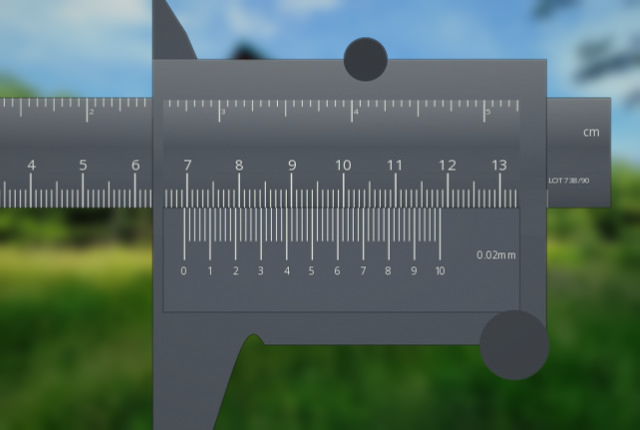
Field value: {"value": 69.5, "unit": "mm"}
